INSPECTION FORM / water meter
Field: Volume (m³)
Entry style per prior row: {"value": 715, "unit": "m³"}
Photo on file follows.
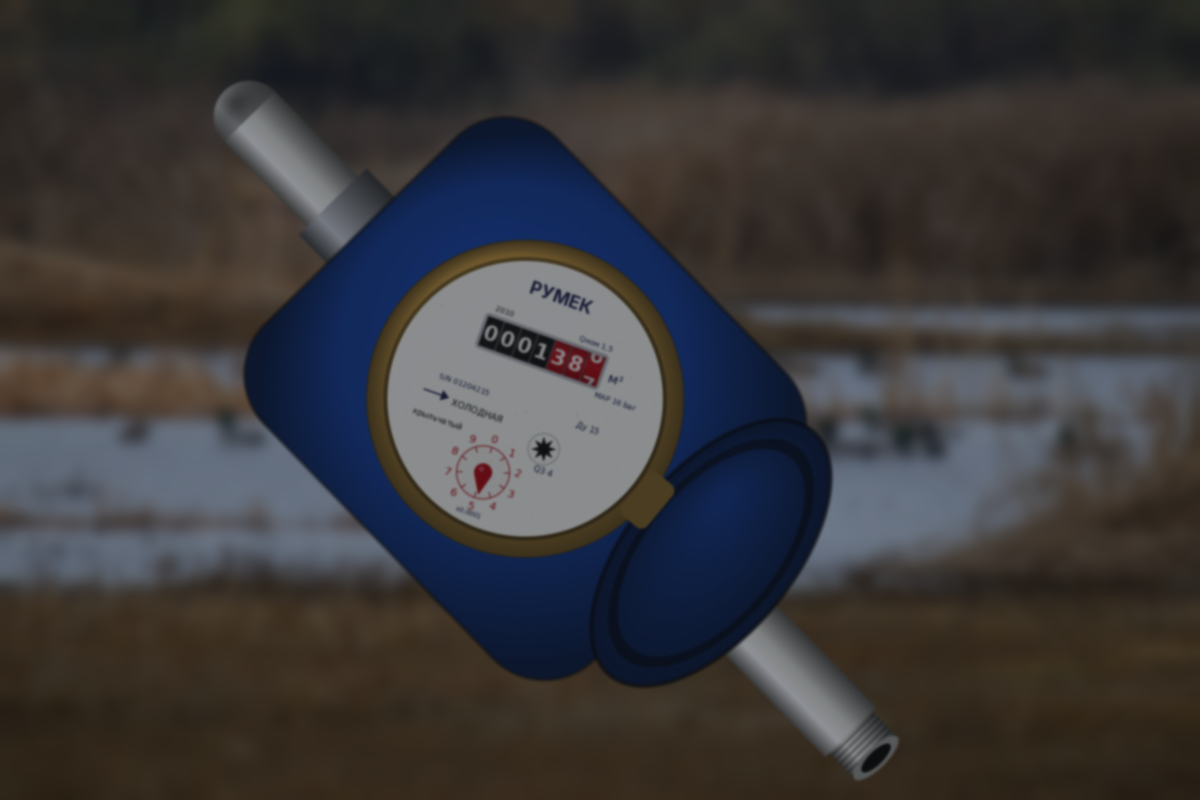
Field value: {"value": 1.3864, "unit": "m³"}
